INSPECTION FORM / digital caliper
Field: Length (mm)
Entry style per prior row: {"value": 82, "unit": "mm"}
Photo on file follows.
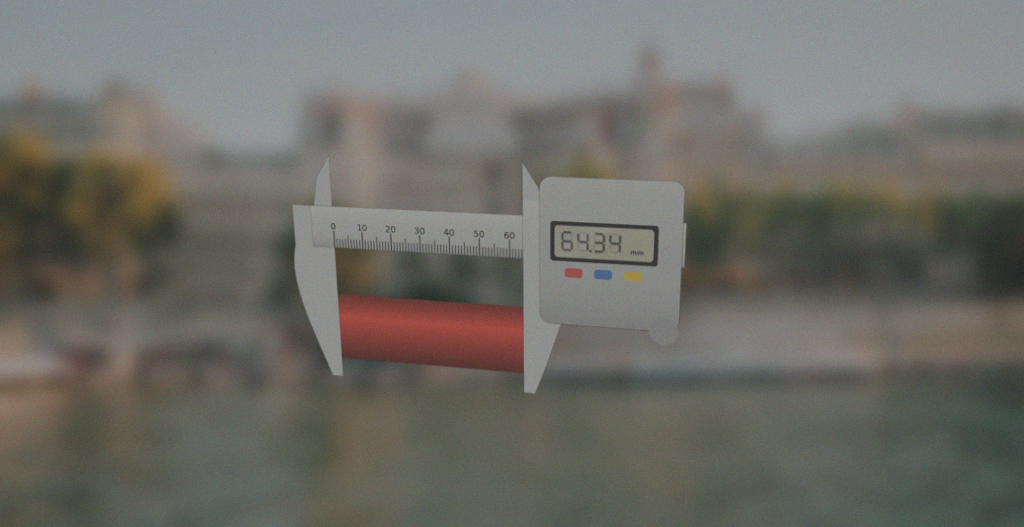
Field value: {"value": 64.34, "unit": "mm"}
